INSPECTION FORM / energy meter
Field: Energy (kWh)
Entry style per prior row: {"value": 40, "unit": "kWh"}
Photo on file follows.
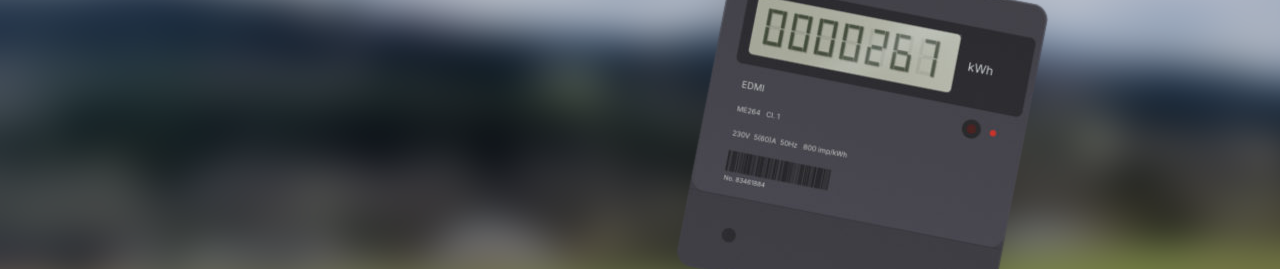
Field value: {"value": 267, "unit": "kWh"}
